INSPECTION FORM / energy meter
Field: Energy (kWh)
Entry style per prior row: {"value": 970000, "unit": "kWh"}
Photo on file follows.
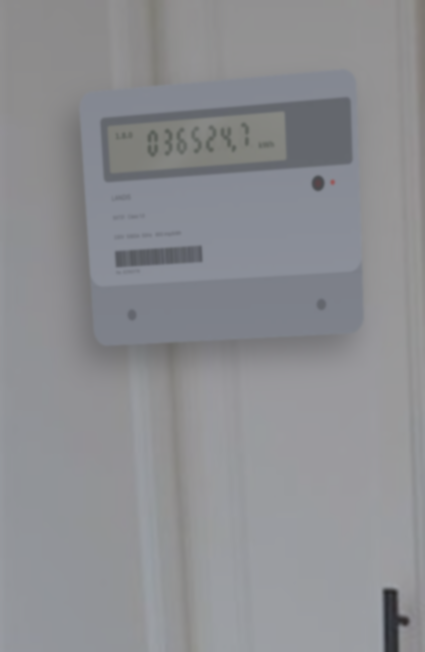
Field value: {"value": 36524.7, "unit": "kWh"}
